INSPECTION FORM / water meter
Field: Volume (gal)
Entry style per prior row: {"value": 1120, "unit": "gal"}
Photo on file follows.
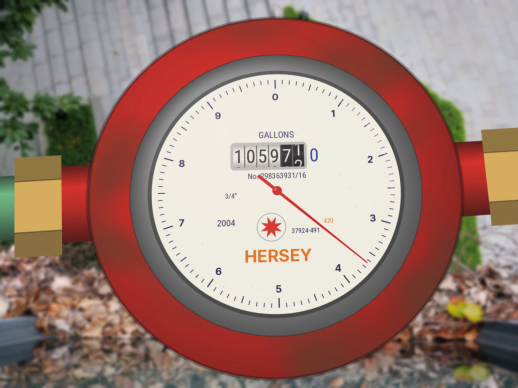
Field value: {"value": 1059713.6, "unit": "gal"}
